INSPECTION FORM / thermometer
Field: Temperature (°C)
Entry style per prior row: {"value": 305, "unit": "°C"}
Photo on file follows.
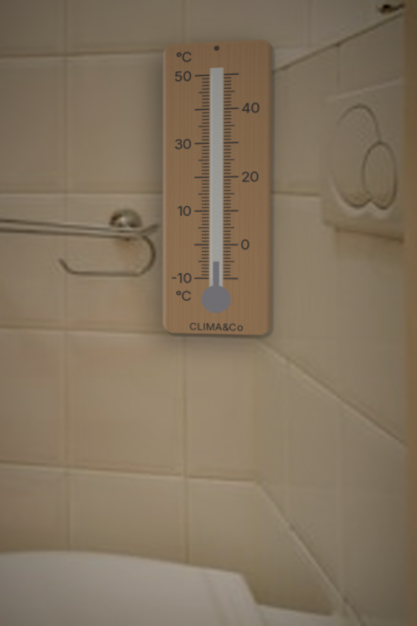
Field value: {"value": -5, "unit": "°C"}
